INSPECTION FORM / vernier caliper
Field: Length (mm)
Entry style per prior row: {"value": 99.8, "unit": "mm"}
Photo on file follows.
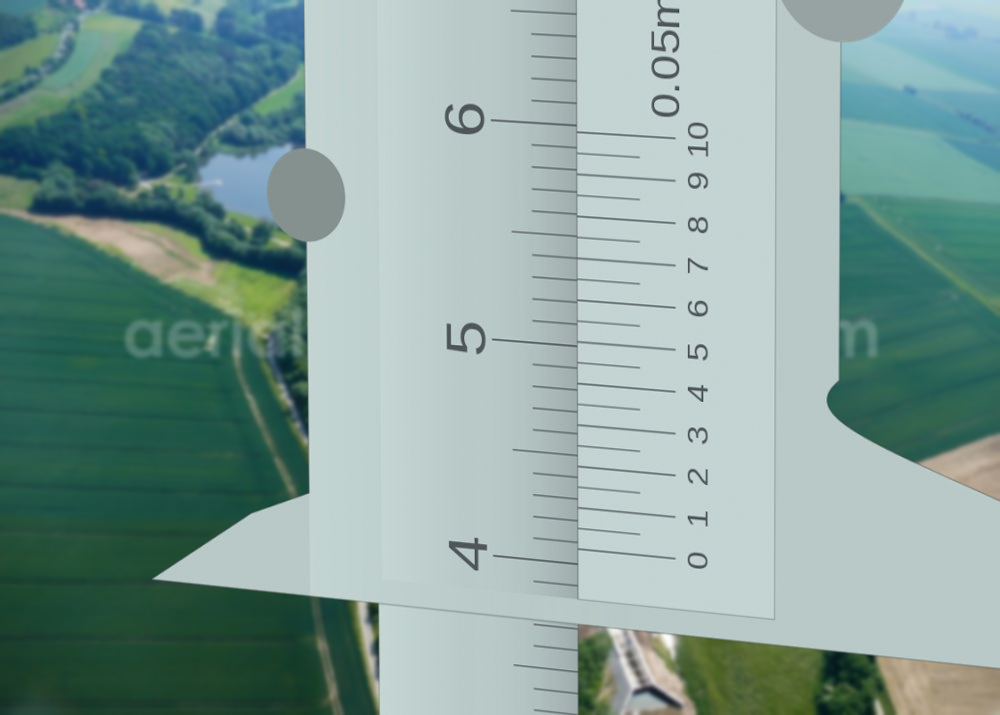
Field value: {"value": 40.7, "unit": "mm"}
